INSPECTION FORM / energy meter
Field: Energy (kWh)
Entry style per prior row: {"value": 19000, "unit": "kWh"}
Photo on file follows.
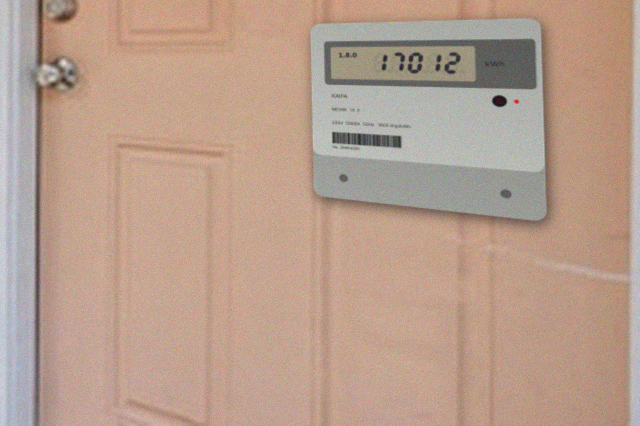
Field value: {"value": 17012, "unit": "kWh"}
